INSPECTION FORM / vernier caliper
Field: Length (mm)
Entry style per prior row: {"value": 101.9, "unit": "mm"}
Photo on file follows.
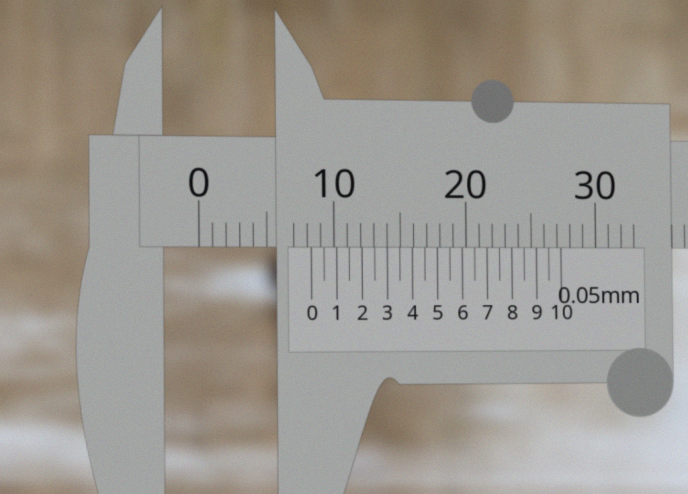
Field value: {"value": 8.3, "unit": "mm"}
